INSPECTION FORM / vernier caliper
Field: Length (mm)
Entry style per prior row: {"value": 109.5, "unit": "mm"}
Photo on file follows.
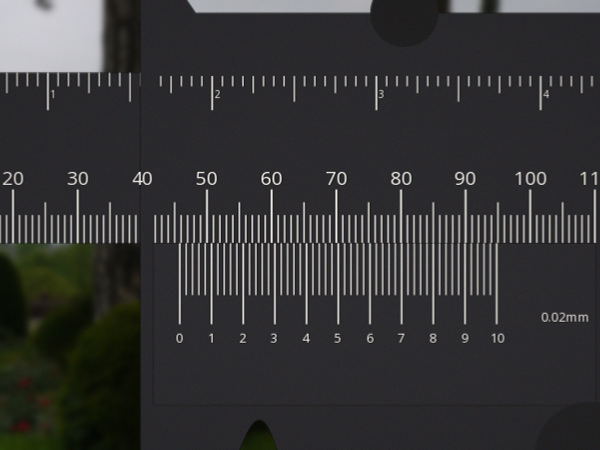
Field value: {"value": 45.8, "unit": "mm"}
